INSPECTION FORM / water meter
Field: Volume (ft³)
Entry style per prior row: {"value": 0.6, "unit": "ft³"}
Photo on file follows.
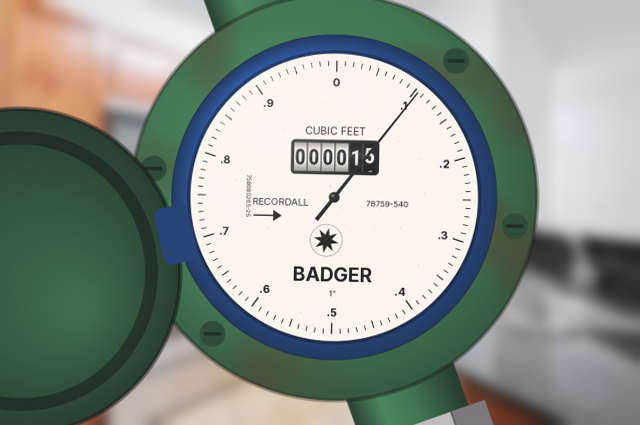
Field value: {"value": 15.10, "unit": "ft³"}
